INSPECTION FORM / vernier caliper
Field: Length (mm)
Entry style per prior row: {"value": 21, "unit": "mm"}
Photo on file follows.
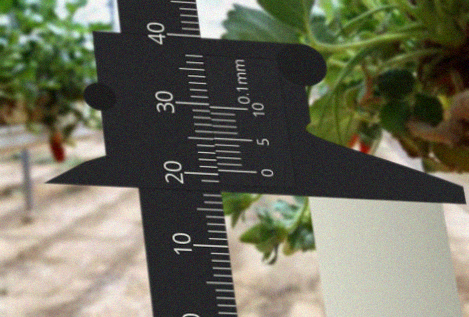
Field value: {"value": 20.6, "unit": "mm"}
